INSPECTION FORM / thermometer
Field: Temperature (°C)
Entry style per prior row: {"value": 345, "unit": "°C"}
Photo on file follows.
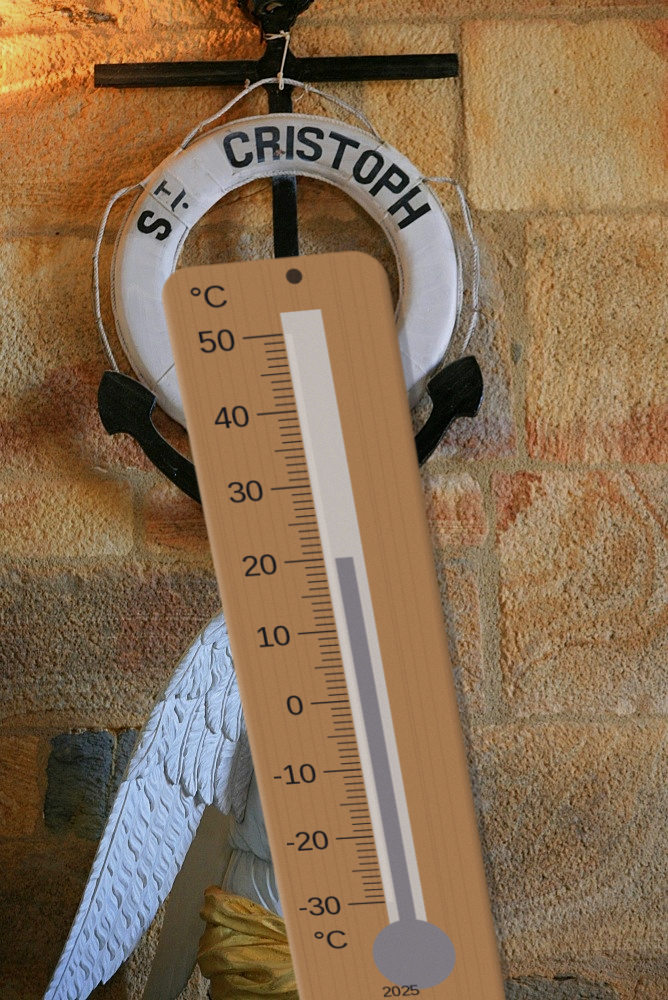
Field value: {"value": 20, "unit": "°C"}
